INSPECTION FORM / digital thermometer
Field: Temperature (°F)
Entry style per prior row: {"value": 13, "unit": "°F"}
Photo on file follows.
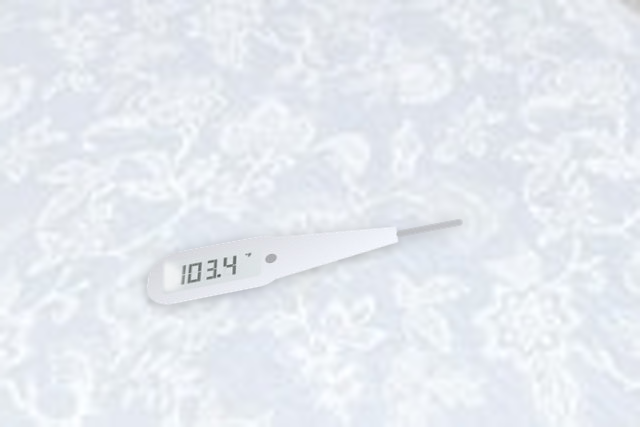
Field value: {"value": 103.4, "unit": "°F"}
